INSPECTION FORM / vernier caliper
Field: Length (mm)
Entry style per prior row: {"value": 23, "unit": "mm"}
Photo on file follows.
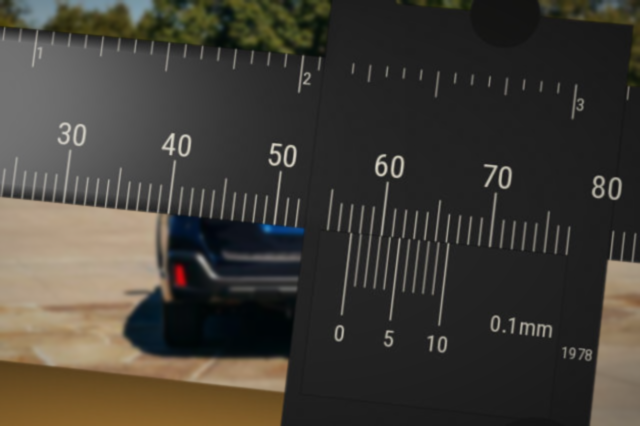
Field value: {"value": 57.2, "unit": "mm"}
